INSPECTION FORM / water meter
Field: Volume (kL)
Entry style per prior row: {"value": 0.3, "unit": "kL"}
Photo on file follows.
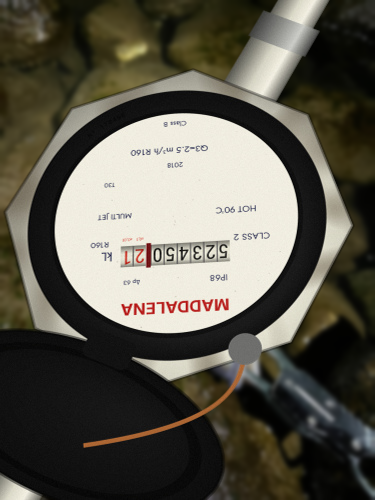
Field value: {"value": 523450.21, "unit": "kL"}
